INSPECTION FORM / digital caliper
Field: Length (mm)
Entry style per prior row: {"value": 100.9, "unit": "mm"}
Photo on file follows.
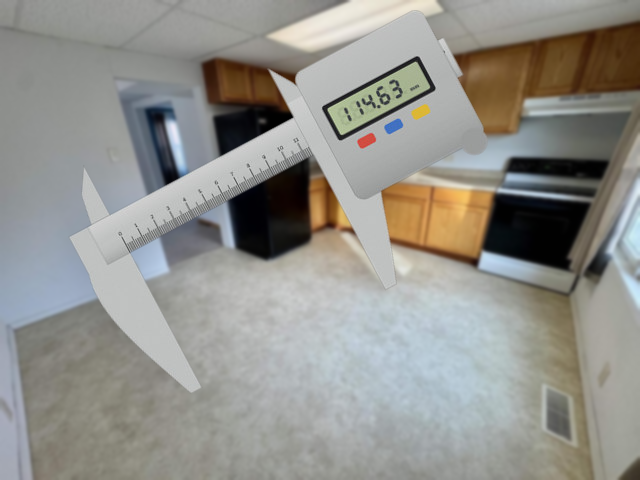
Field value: {"value": 114.63, "unit": "mm"}
